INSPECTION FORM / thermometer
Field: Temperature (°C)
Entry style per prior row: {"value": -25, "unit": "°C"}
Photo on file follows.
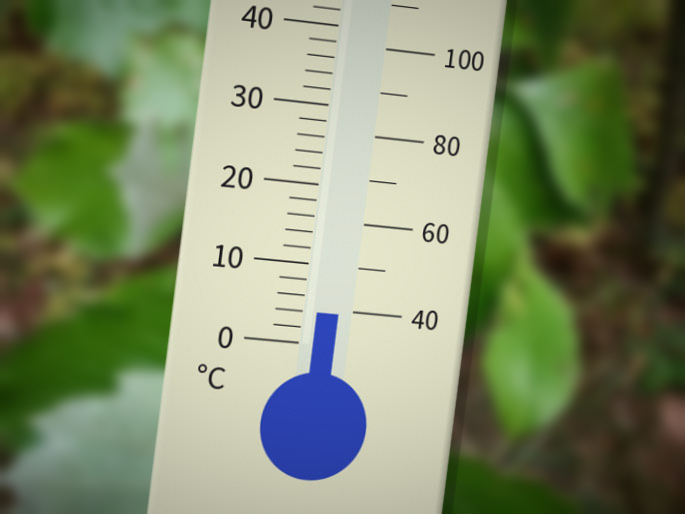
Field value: {"value": 4, "unit": "°C"}
